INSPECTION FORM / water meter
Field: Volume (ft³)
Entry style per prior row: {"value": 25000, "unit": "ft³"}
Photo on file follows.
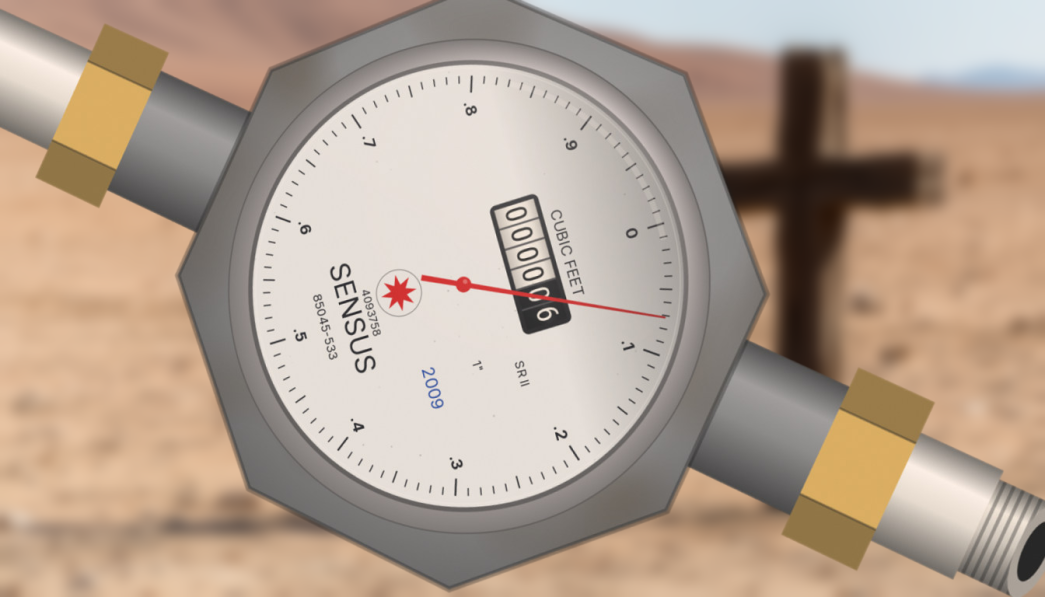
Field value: {"value": 6.07, "unit": "ft³"}
